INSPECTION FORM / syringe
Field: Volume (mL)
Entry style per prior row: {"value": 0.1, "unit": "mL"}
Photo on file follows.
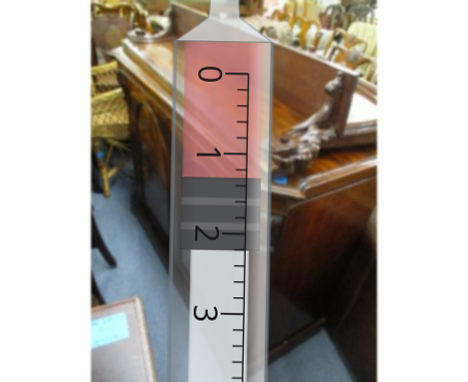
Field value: {"value": 1.3, "unit": "mL"}
